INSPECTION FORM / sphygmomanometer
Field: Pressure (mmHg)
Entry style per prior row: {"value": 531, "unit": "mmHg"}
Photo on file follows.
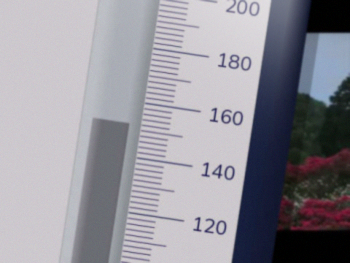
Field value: {"value": 152, "unit": "mmHg"}
